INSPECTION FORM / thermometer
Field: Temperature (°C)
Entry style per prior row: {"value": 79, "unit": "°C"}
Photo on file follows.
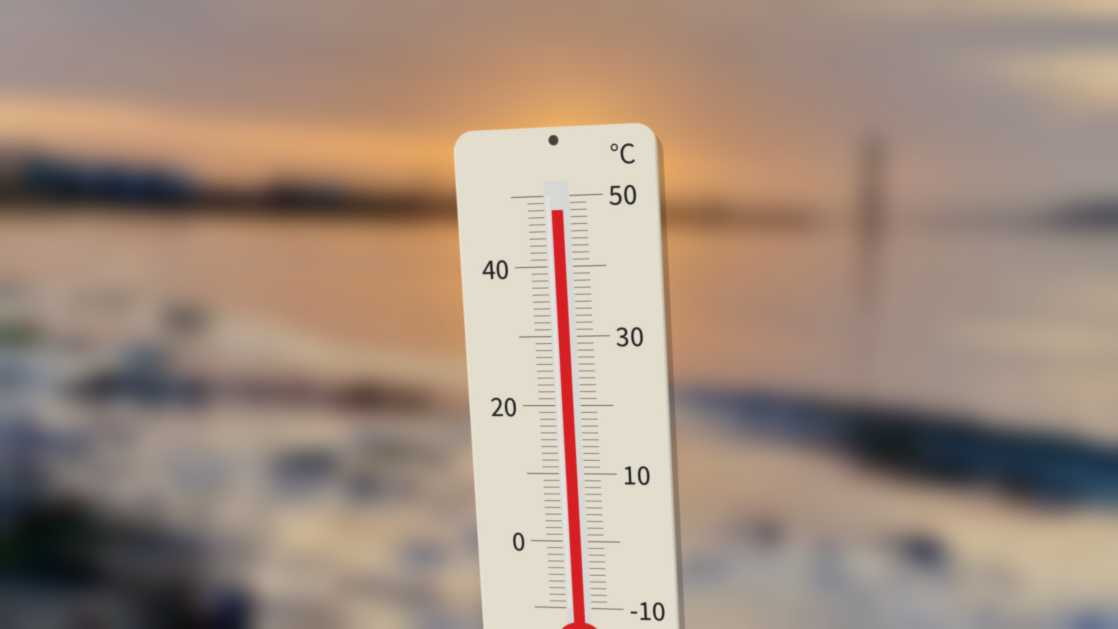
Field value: {"value": 48, "unit": "°C"}
